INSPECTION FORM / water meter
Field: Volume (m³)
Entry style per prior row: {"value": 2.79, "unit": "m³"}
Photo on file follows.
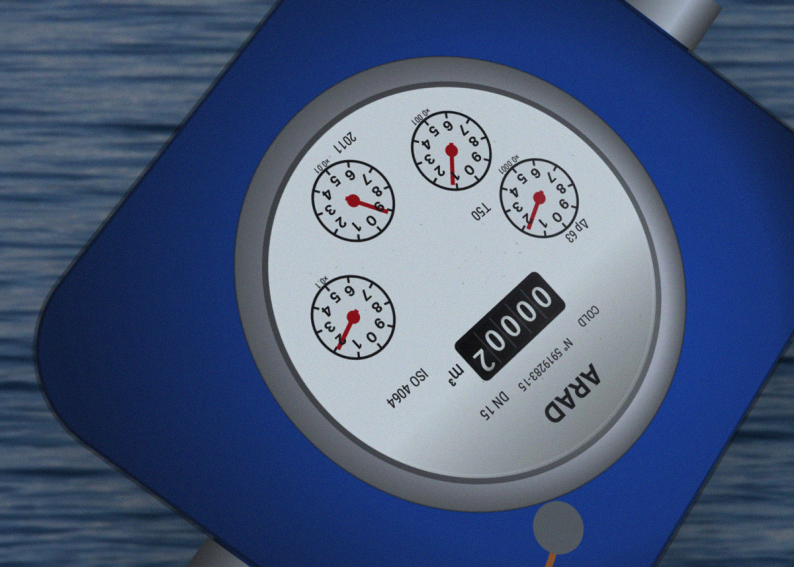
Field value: {"value": 2.1911, "unit": "m³"}
